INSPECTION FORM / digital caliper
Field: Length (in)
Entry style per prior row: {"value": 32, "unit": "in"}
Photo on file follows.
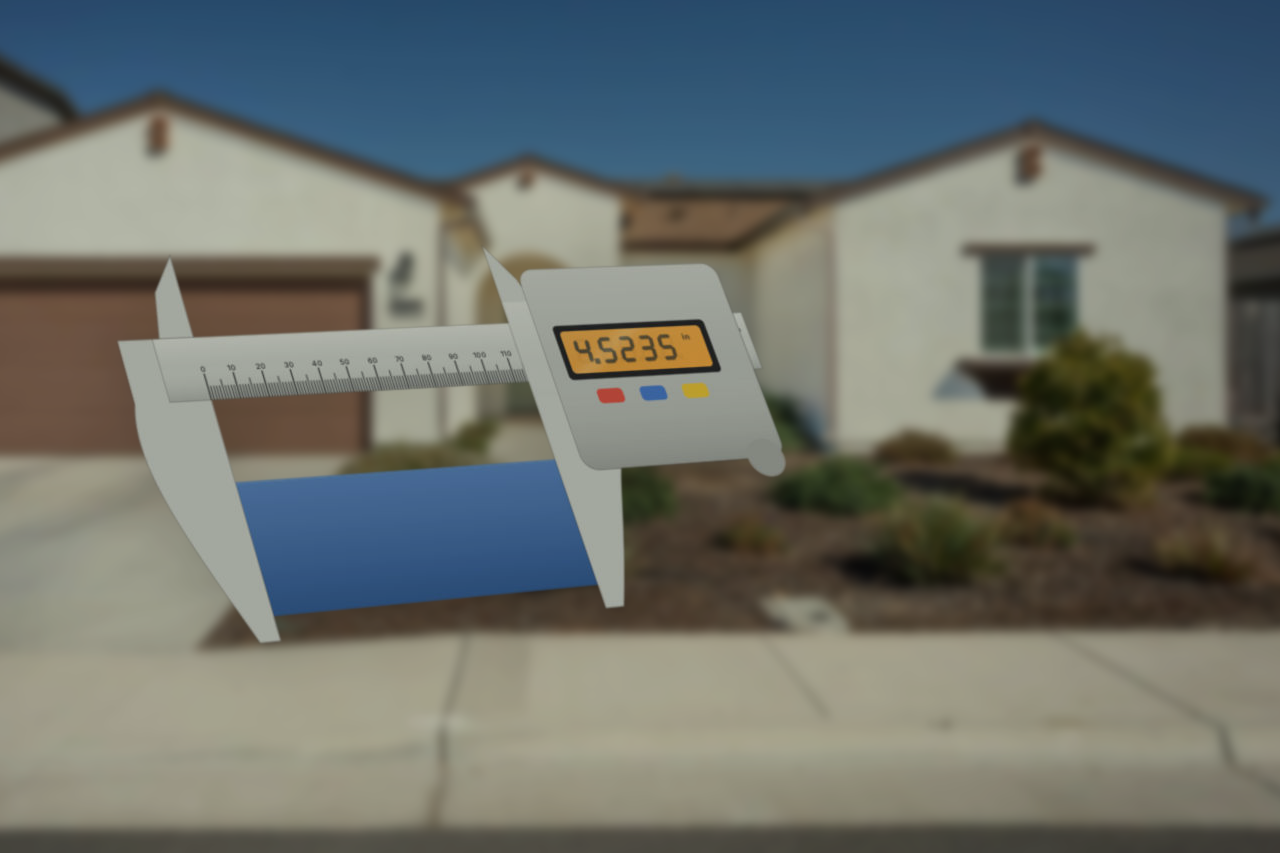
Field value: {"value": 4.5235, "unit": "in"}
